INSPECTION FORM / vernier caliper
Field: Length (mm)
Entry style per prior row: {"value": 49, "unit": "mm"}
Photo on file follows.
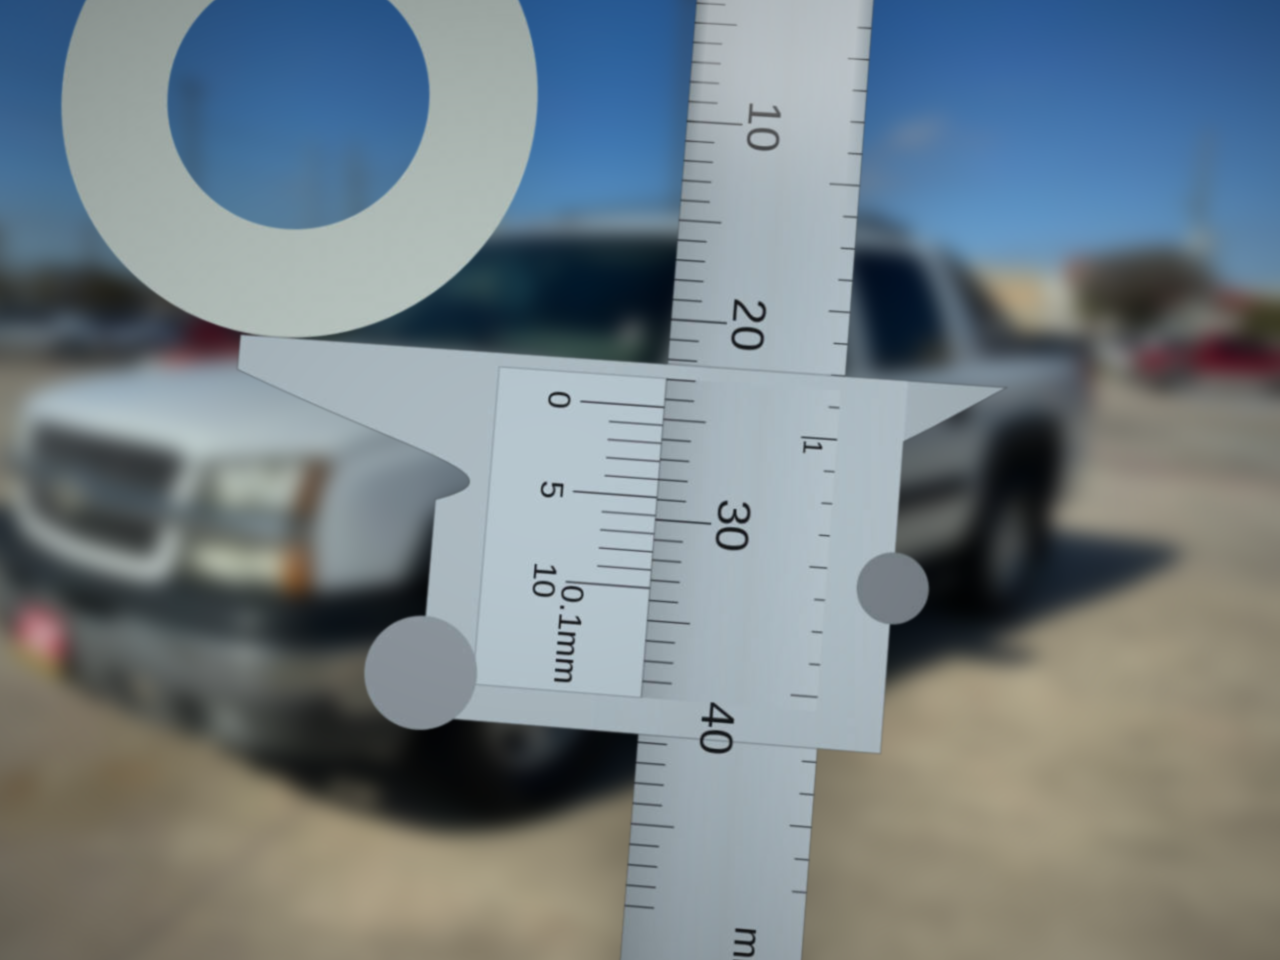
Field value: {"value": 24.4, "unit": "mm"}
